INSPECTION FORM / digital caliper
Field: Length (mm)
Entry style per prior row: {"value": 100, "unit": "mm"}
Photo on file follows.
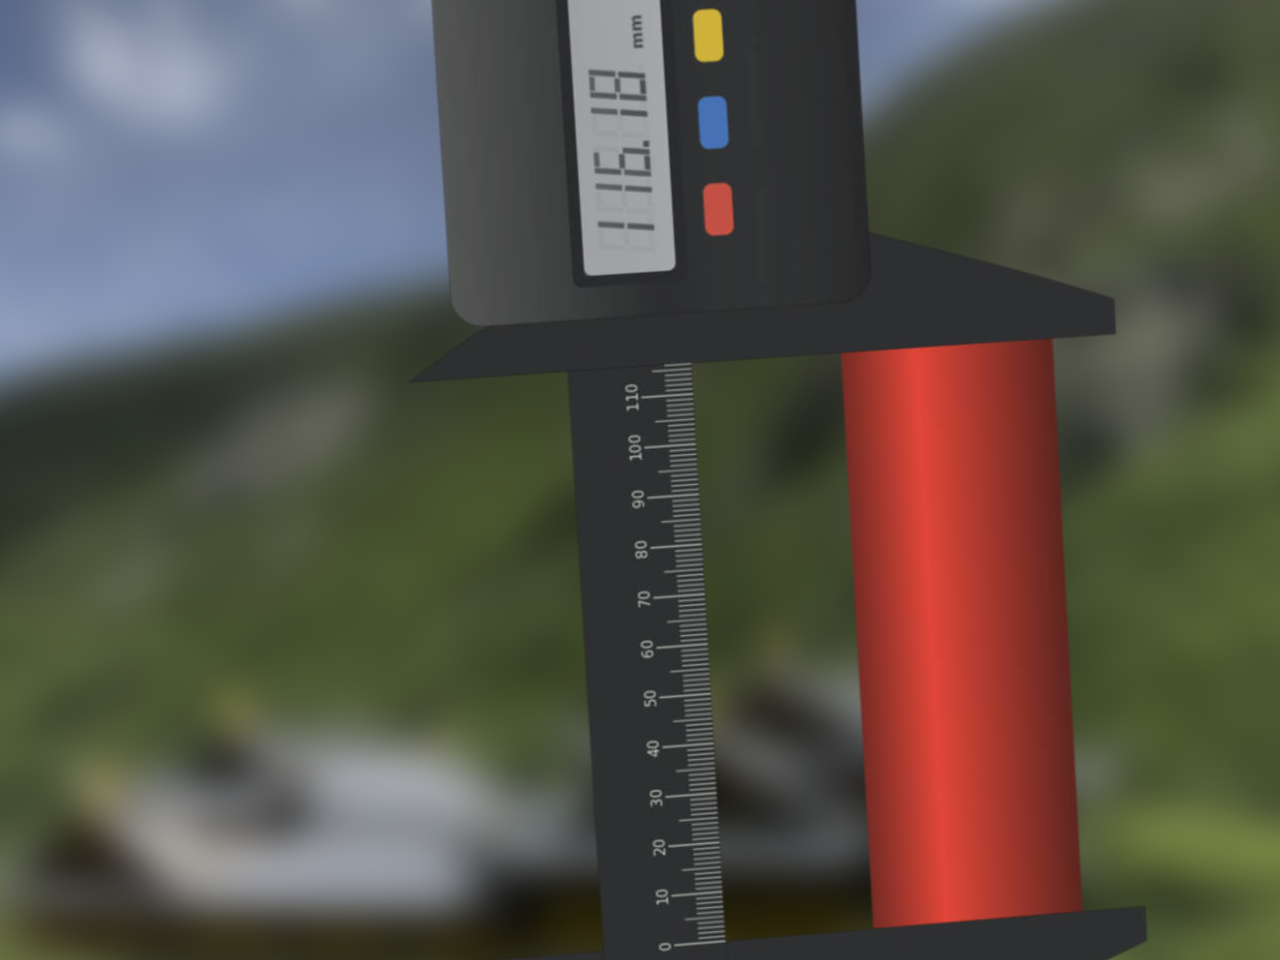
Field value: {"value": 116.18, "unit": "mm"}
